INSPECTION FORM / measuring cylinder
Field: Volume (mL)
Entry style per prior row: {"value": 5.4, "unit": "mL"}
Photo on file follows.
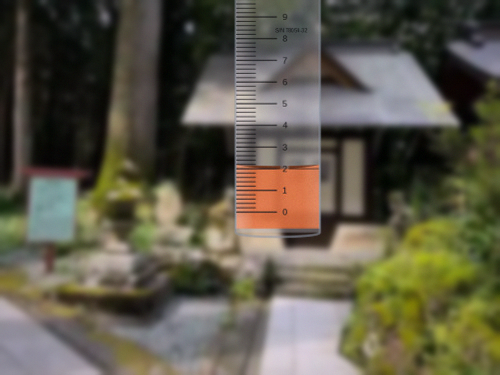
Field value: {"value": 2, "unit": "mL"}
